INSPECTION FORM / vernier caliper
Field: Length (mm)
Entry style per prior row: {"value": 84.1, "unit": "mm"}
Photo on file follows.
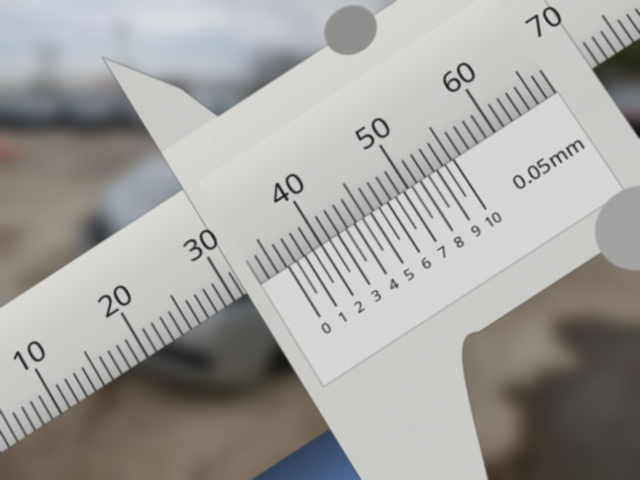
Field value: {"value": 36.2, "unit": "mm"}
